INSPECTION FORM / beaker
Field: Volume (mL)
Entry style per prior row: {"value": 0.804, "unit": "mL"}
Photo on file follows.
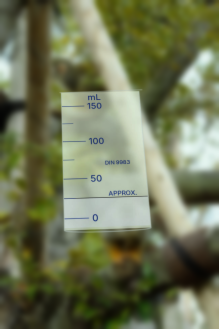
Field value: {"value": 25, "unit": "mL"}
